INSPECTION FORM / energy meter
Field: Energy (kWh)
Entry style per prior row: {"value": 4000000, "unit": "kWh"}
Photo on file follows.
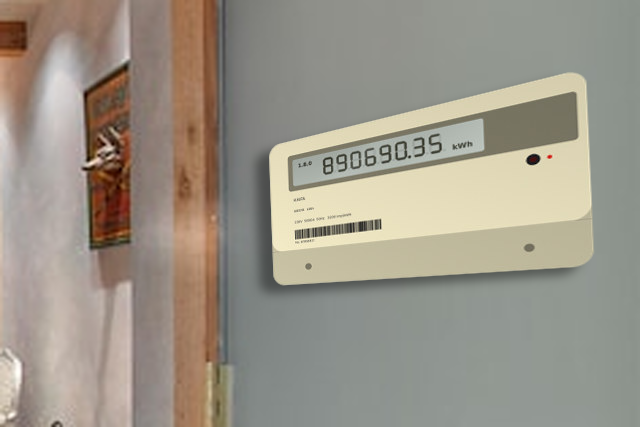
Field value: {"value": 890690.35, "unit": "kWh"}
